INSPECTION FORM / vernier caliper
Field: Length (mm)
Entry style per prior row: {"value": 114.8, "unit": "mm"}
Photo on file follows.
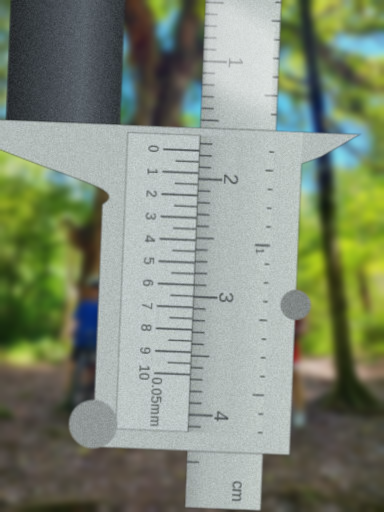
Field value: {"value": 17.6, "unit": "mm"}
